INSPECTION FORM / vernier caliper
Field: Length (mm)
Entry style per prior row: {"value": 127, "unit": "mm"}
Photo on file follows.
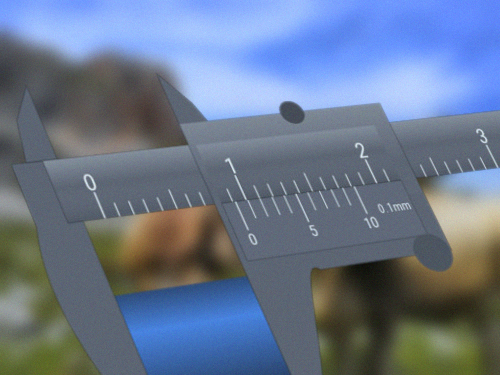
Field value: {"value": 9.2, "unit": "mm"}
